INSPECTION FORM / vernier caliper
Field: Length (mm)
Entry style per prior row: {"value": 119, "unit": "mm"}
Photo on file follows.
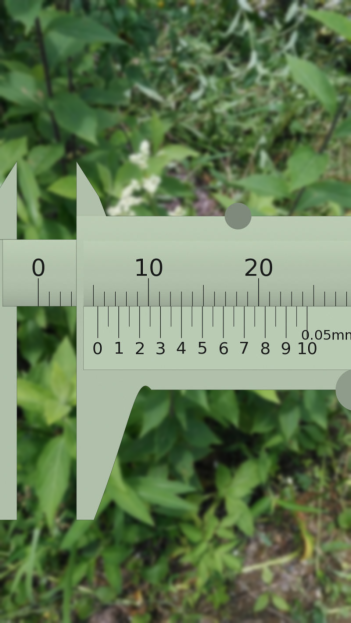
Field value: {"value": 5.4, "unit": "mm"}
